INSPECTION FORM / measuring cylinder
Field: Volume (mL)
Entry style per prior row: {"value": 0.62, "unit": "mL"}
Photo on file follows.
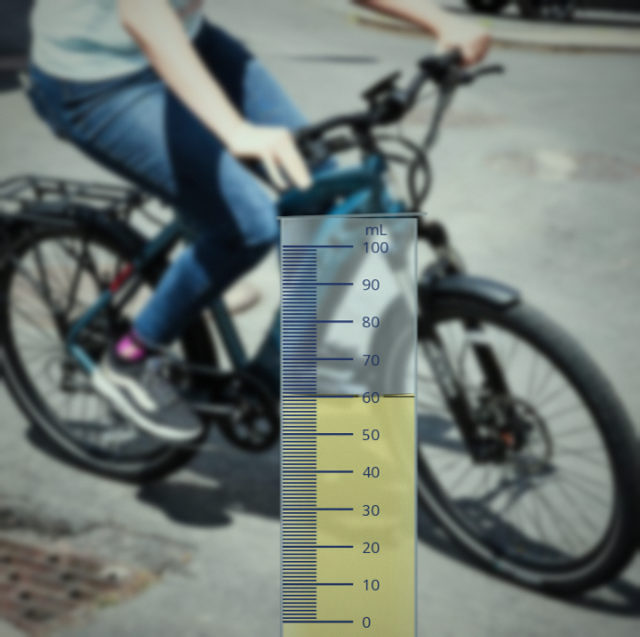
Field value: {"value": 60, "unit": "mL"}
